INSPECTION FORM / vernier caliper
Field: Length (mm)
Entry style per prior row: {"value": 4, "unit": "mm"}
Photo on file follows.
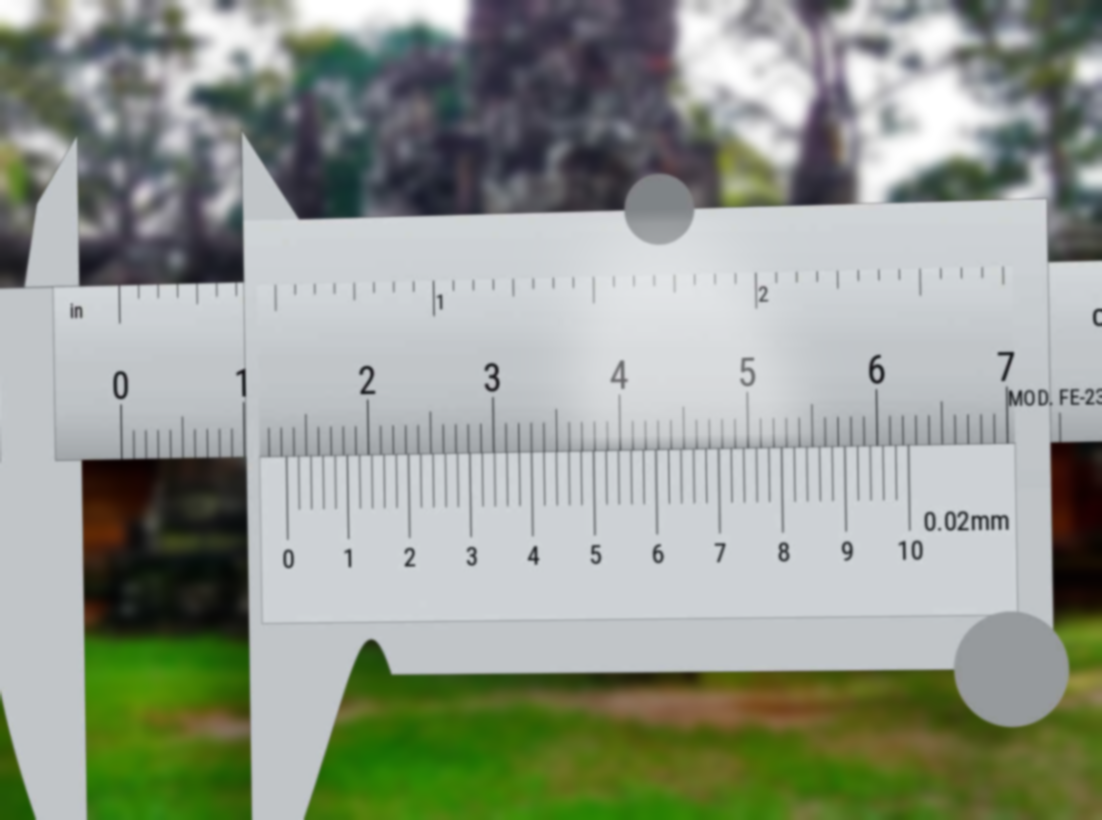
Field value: {"value": 13.4, "unit": "mm"}
